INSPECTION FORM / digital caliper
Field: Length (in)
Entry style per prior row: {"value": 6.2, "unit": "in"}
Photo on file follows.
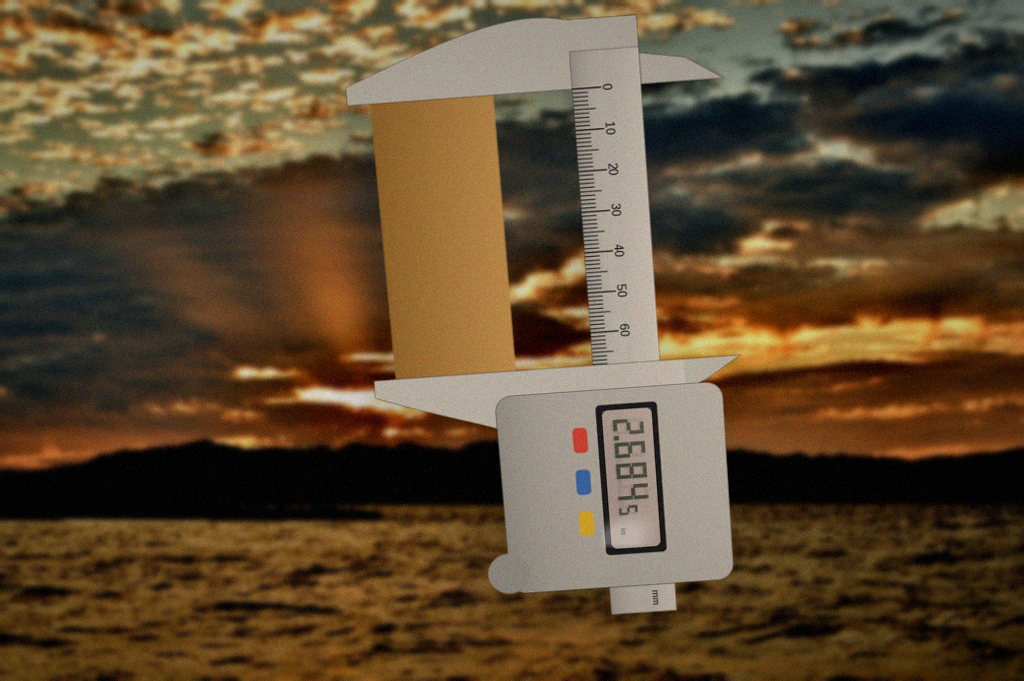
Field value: {"value": 2.6845, "unit": "in"}
